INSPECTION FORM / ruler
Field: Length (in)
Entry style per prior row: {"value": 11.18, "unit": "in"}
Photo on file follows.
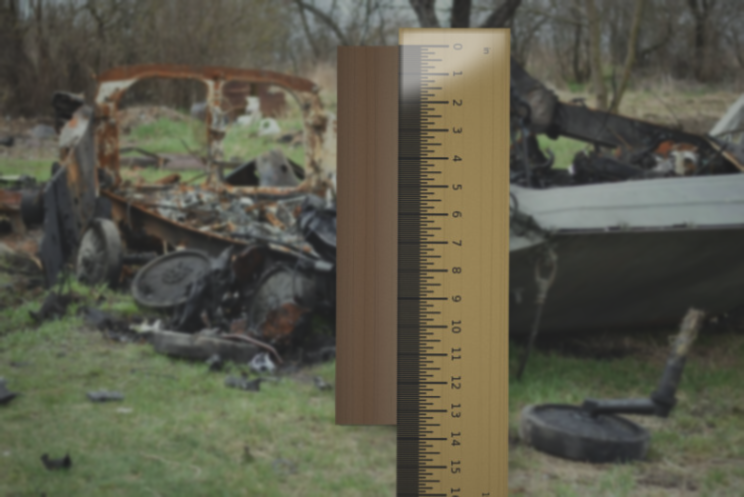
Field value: {"value": 13.5, "unit": "in"}
